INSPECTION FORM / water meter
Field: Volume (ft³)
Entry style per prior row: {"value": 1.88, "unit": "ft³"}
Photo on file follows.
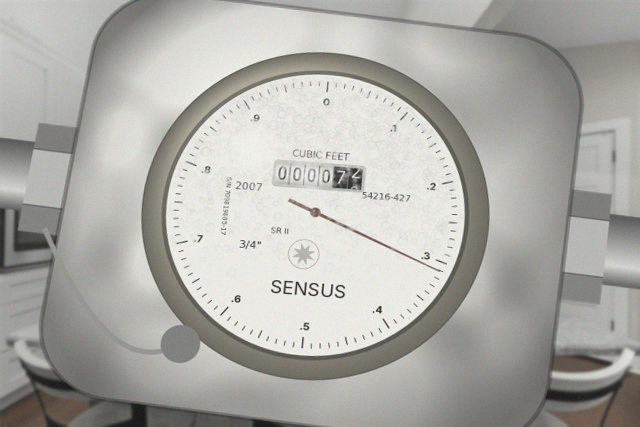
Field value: {"value": 72.31, "unit": "ft³"}
